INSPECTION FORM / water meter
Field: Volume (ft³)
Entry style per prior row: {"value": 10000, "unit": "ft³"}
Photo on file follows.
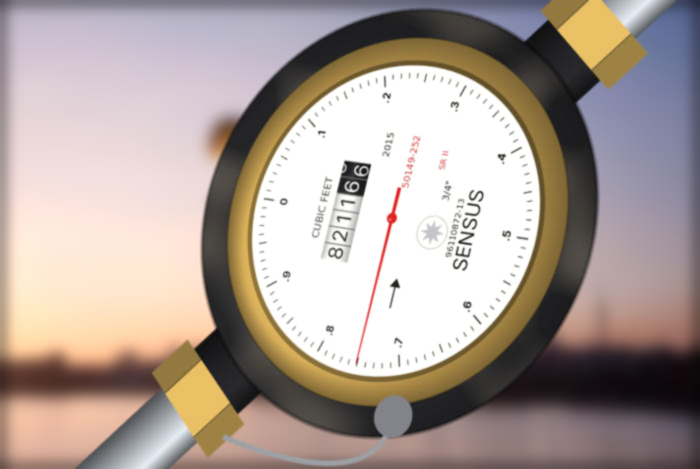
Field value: {"value": 821165.75, "unit": "ft³"}
